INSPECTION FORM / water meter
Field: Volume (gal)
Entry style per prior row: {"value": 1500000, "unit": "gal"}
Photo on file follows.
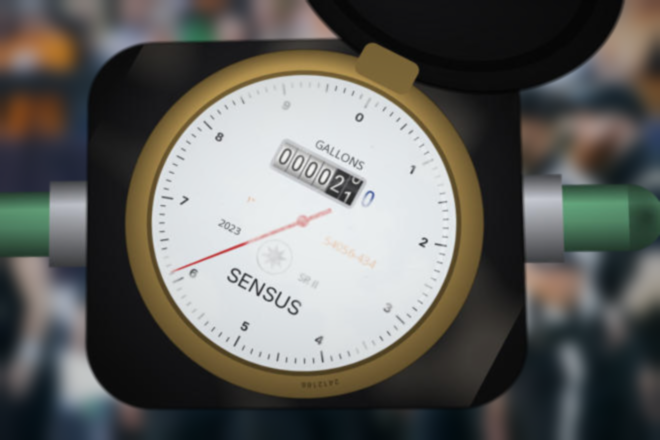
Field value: {"value": 206.1, "unit": "gal"}
